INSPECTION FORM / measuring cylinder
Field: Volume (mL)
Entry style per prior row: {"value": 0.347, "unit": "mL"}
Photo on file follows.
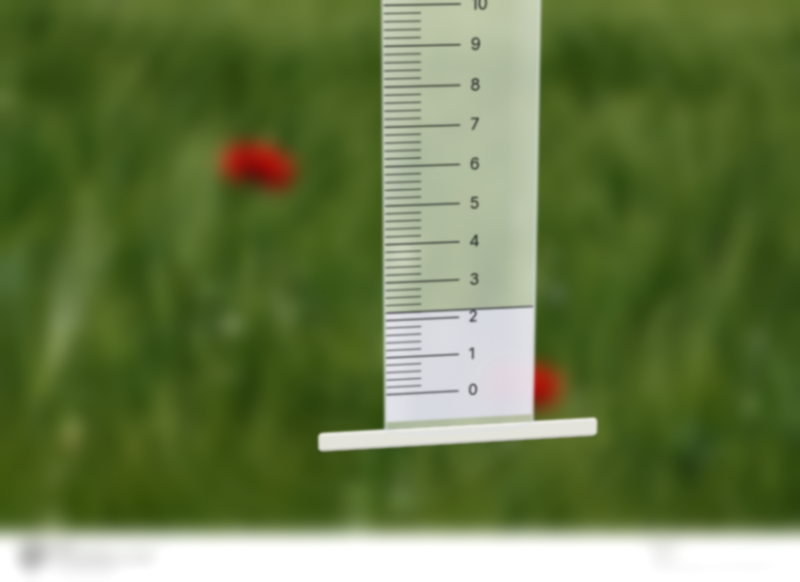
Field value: {"value": 2.2, "unit": "mL"}
